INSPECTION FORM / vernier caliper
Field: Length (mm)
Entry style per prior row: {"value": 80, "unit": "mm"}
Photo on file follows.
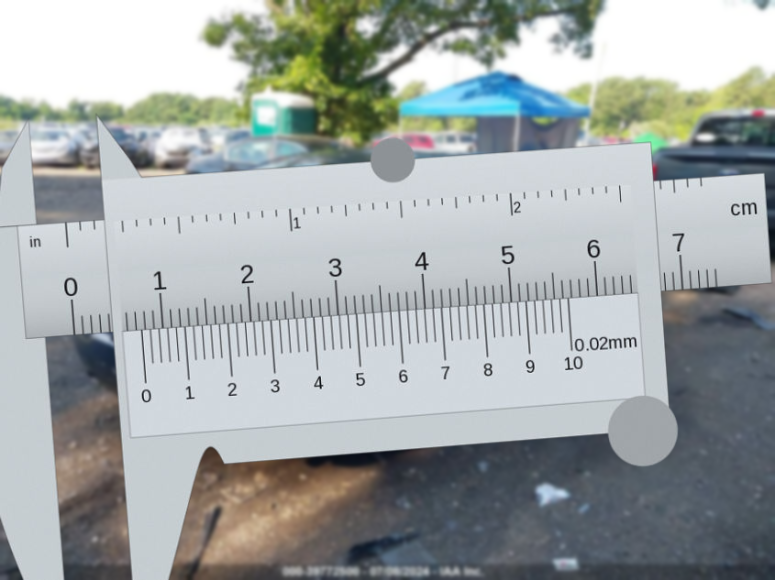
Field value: {"value": 7.6, "unit": "mm"}
